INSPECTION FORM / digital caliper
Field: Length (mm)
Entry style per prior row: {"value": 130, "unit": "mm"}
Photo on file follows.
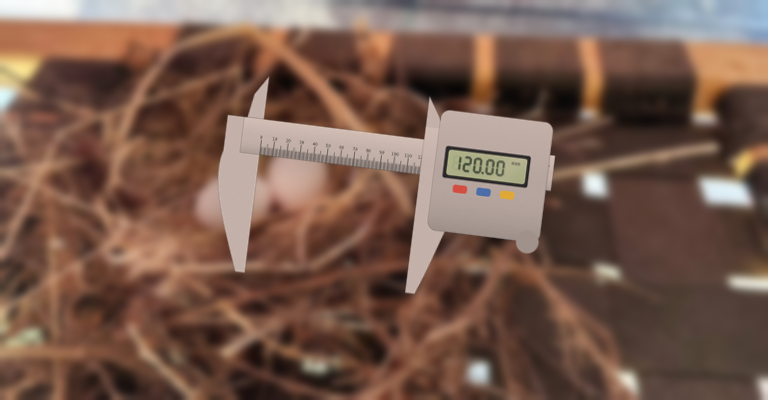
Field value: {"value": 120.00, "unit": "mm"}
